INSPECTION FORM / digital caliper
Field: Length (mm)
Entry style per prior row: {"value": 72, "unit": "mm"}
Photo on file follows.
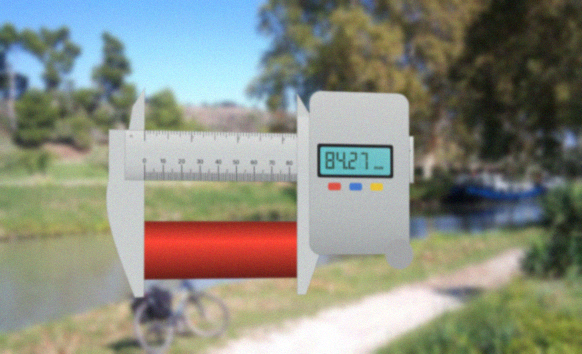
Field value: {"value": 84.27, "unit": "mm"}
